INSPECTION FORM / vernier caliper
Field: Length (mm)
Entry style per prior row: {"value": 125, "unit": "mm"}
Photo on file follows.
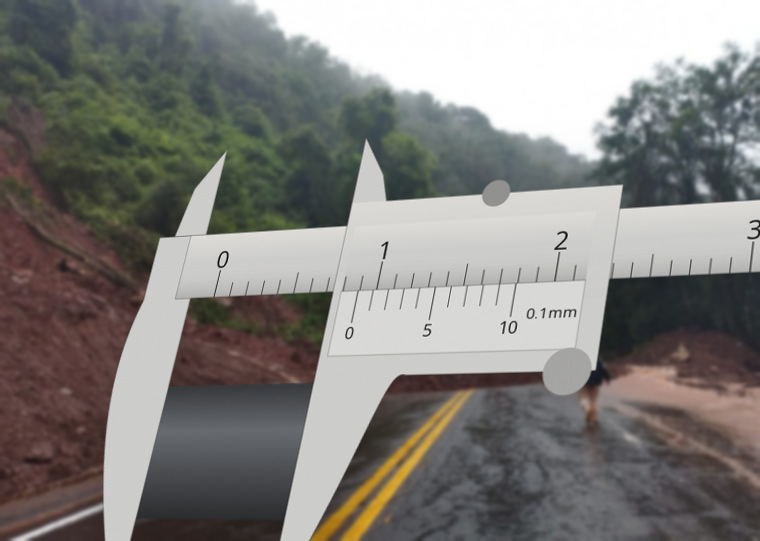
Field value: {"value": 8.9, "unit": "mm"}
